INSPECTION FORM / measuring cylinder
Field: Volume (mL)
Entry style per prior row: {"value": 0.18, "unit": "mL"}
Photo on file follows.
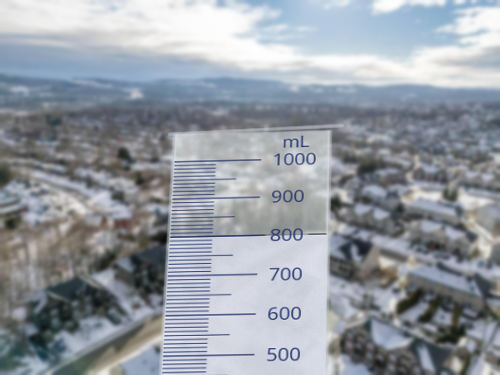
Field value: {"value": 800, "unit": "mL"}
